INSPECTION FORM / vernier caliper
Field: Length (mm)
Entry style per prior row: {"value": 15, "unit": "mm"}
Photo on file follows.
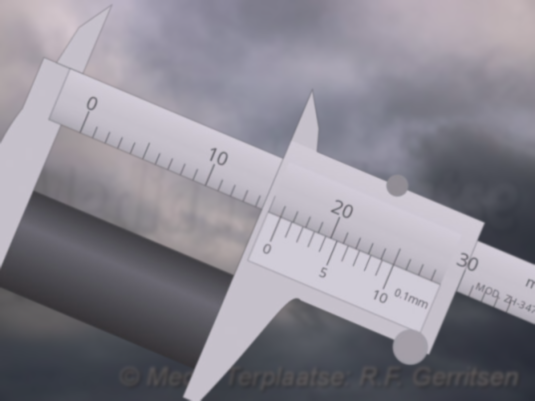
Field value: {"value": 16.0, "unit": "mm"}
